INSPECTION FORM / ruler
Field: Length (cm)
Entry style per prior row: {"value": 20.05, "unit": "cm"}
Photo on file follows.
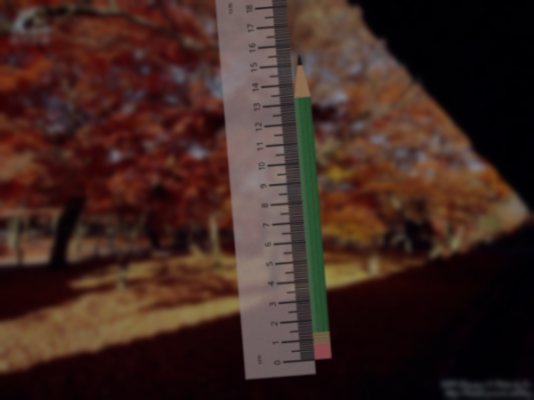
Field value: {"value": 15.5, "unit": "cm"}
